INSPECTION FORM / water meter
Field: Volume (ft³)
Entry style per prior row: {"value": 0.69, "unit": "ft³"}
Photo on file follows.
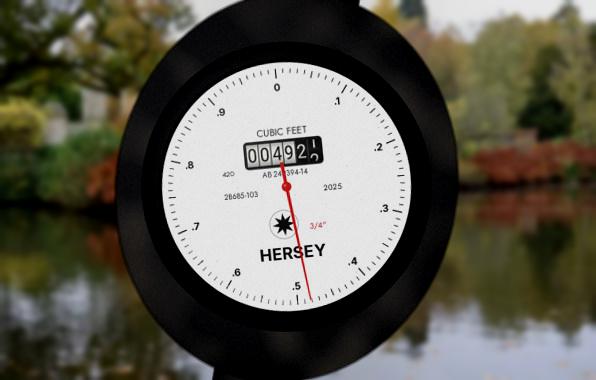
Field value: {"value": 4921.48, "unit": "ft³"}
